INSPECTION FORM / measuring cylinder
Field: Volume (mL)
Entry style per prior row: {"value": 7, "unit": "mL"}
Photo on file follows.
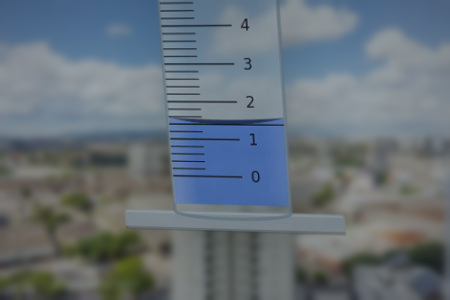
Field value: {"value": 1.4, "unit": "mL"}
